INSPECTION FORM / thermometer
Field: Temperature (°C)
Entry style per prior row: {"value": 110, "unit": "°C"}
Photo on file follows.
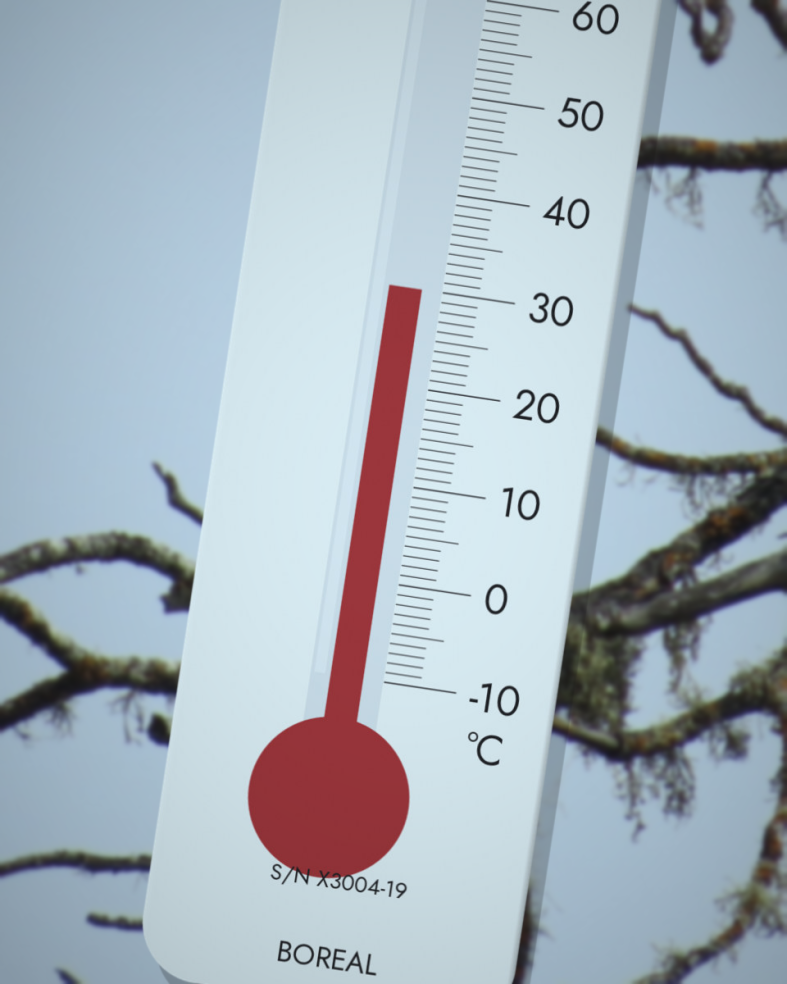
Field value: {"value": 30, "unit": "°C"}
